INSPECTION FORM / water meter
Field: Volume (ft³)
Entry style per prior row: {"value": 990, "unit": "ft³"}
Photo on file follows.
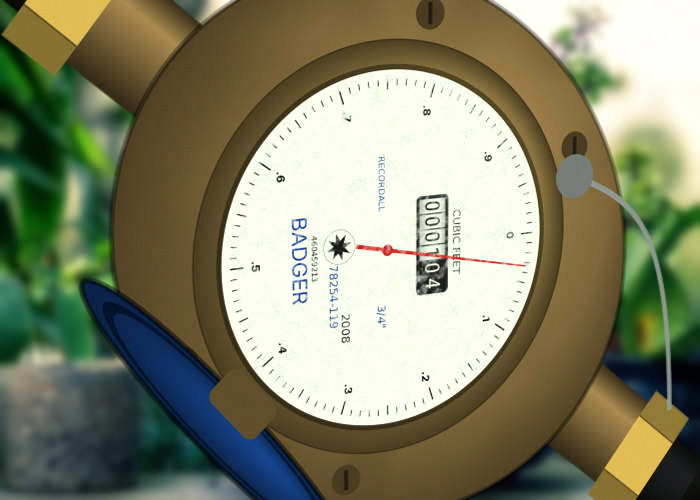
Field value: {"value": 104.03, "unit": "ft³"}
